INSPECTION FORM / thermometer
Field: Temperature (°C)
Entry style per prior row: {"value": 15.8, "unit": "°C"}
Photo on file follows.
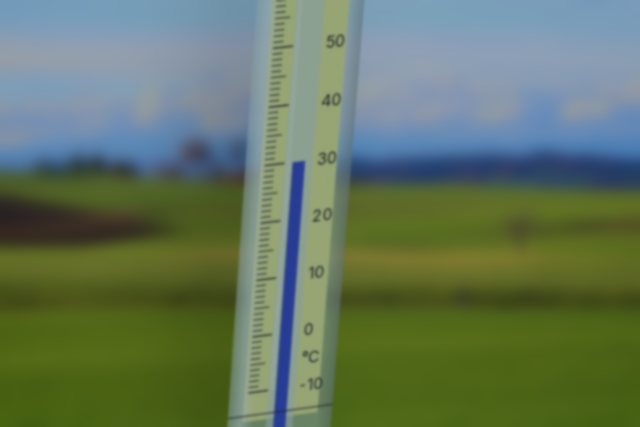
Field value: {"value": 30, "unit": "°C"}
